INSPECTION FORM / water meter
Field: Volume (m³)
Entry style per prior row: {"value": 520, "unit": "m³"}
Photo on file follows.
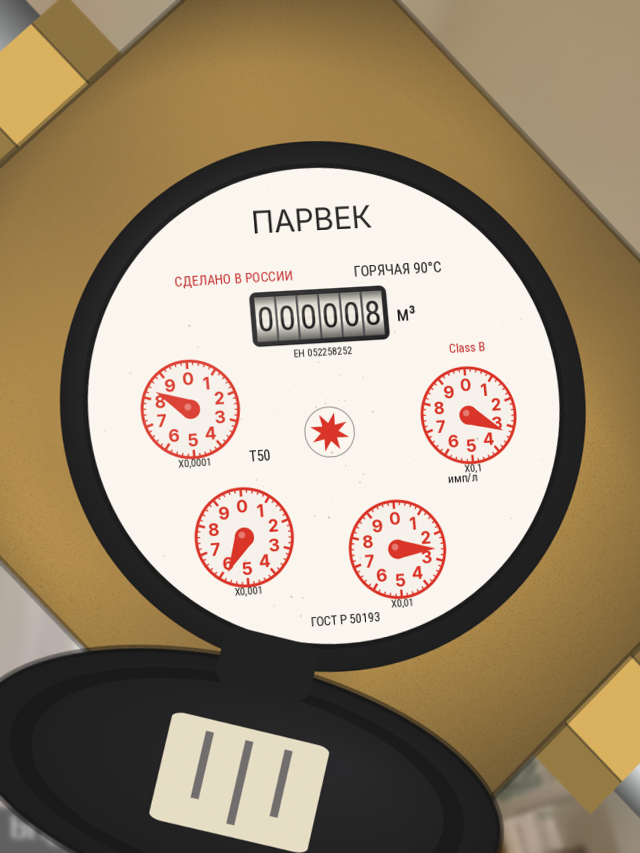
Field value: {"value": 8.3258, "unit": "m³"}
